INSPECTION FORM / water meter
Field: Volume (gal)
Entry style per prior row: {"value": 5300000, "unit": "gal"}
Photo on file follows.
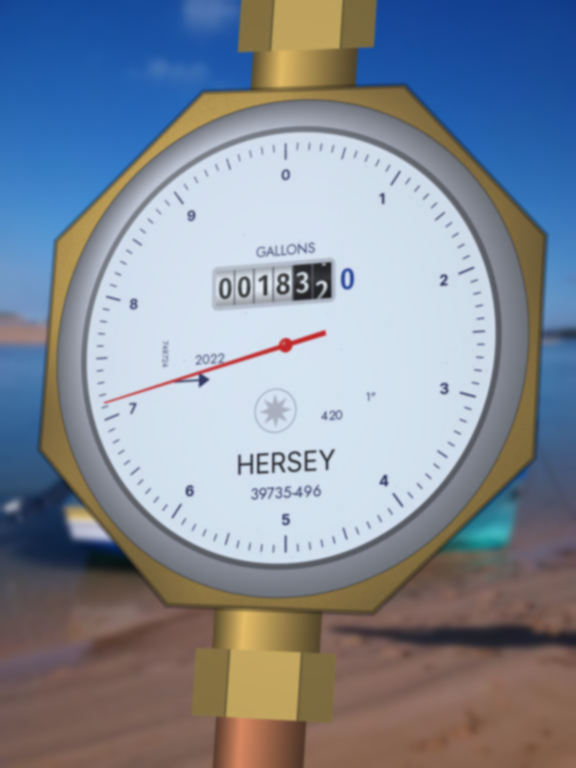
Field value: {"value": 18317.1, "unit": "gal"}
